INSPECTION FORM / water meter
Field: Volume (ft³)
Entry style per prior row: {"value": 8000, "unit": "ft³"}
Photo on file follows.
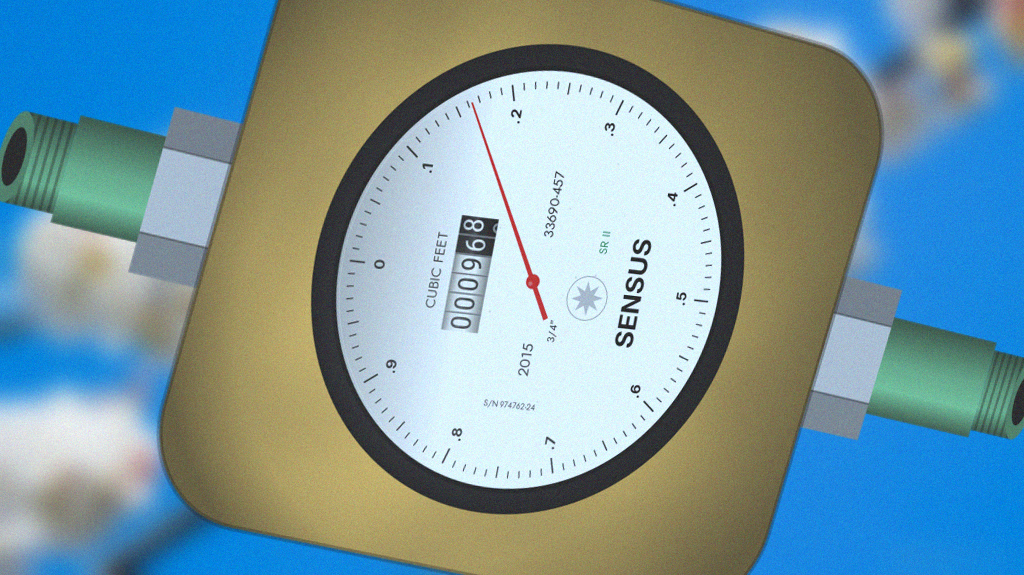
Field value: {"value": 968.16, "unit": "ft³"}
